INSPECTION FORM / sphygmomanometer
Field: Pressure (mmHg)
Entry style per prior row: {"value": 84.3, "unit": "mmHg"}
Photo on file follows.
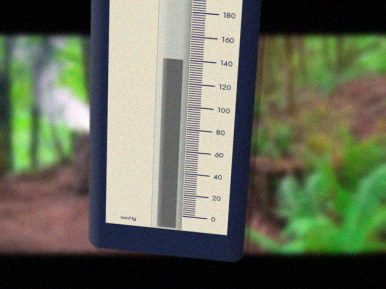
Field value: {"value": 140, "unit": "mmHg"}
